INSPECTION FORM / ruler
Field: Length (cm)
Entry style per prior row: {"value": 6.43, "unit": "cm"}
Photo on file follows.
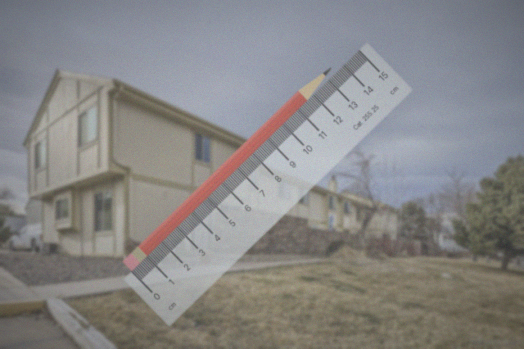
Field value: {"value": 13.5, "unit": "cm"}
